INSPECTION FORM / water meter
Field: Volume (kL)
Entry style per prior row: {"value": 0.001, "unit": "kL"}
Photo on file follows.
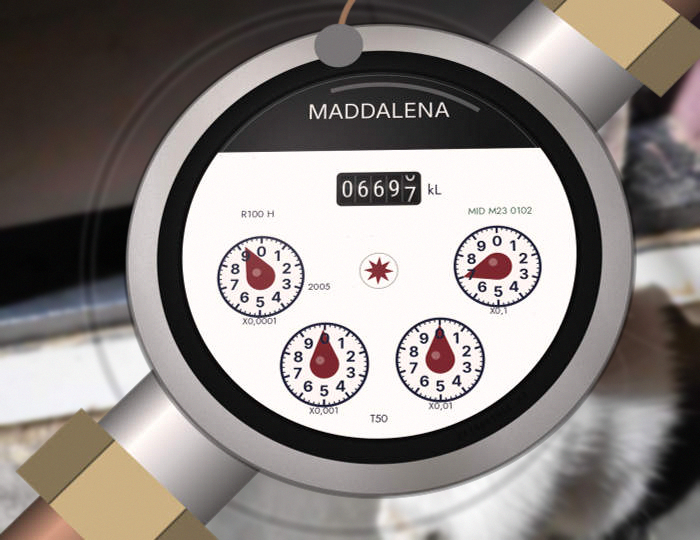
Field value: {"value": 6696.6999, "unit": "kL"}
